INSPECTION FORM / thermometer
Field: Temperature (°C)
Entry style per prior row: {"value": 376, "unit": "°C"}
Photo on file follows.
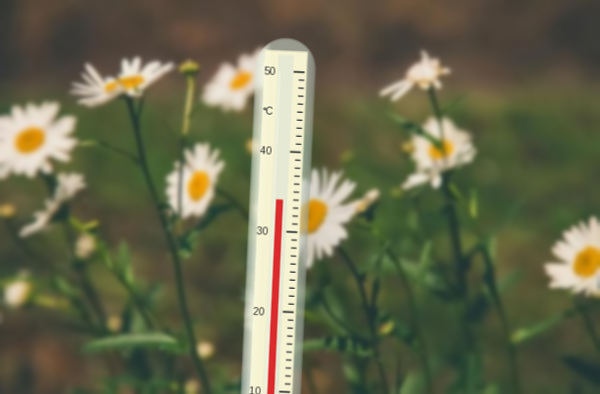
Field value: {"value": 34, "unit": "°C"}
